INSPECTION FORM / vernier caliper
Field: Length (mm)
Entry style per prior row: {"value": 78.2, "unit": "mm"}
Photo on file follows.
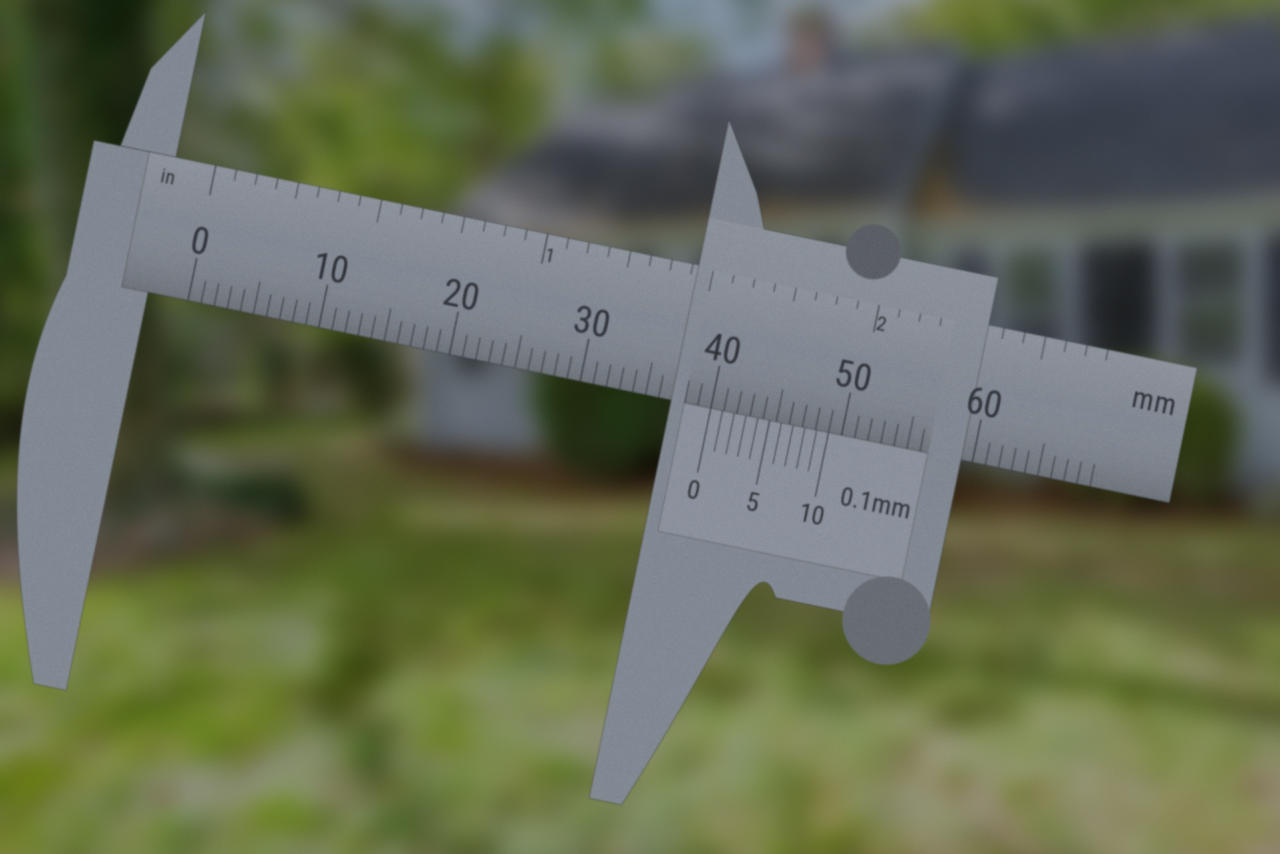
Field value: {"value": 40.0, "unit": "mm"}
